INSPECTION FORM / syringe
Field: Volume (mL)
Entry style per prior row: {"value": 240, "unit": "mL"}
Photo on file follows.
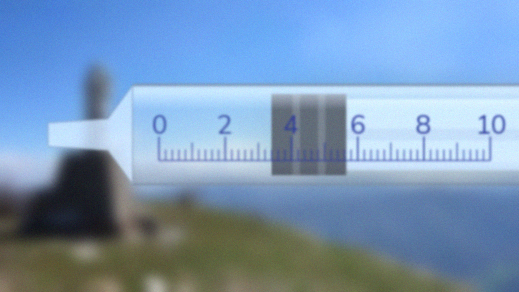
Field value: {"value": 3.4, "unit": "mL"}
